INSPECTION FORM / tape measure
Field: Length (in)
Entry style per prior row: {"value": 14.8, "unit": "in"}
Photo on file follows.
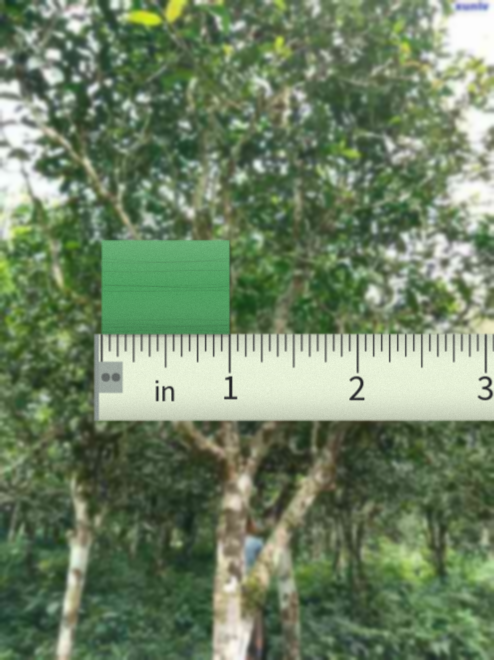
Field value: {"value": 1, "unit": "in"}
